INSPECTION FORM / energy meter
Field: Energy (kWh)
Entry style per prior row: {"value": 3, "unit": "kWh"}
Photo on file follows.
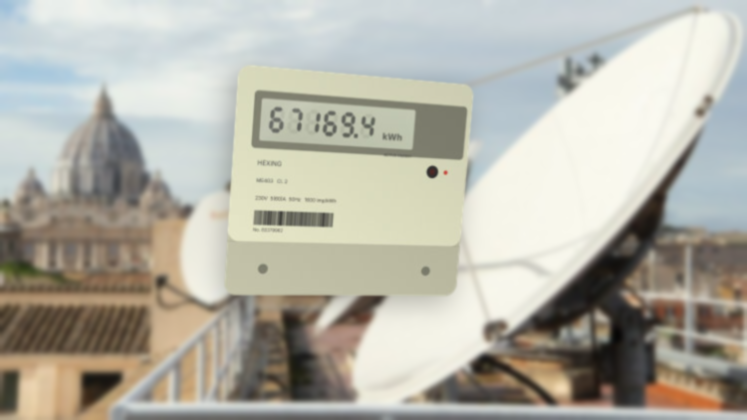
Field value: {"value": 67169.4, "unit": "kWh"}
